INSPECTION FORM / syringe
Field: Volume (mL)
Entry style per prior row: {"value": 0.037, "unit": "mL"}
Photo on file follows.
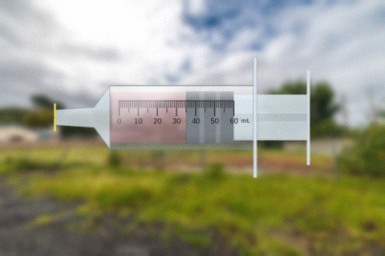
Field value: {"value": 35, "unit": "mL"}
